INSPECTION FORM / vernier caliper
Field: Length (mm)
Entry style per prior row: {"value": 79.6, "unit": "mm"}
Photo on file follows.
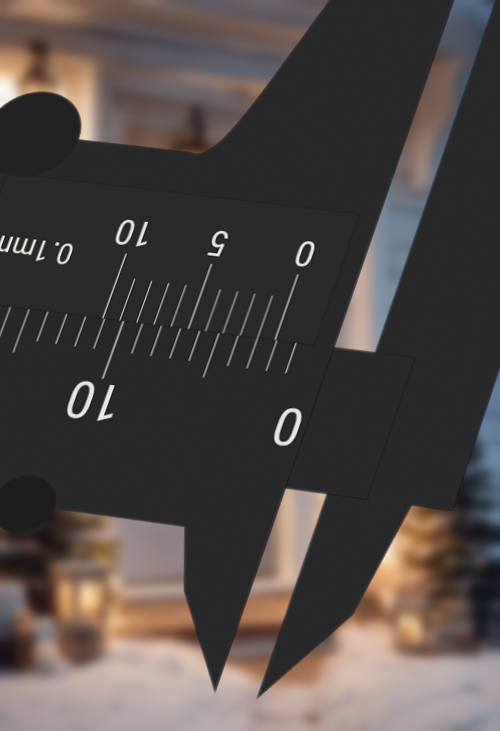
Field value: {"value": 2.1, "unit": "mm"}
